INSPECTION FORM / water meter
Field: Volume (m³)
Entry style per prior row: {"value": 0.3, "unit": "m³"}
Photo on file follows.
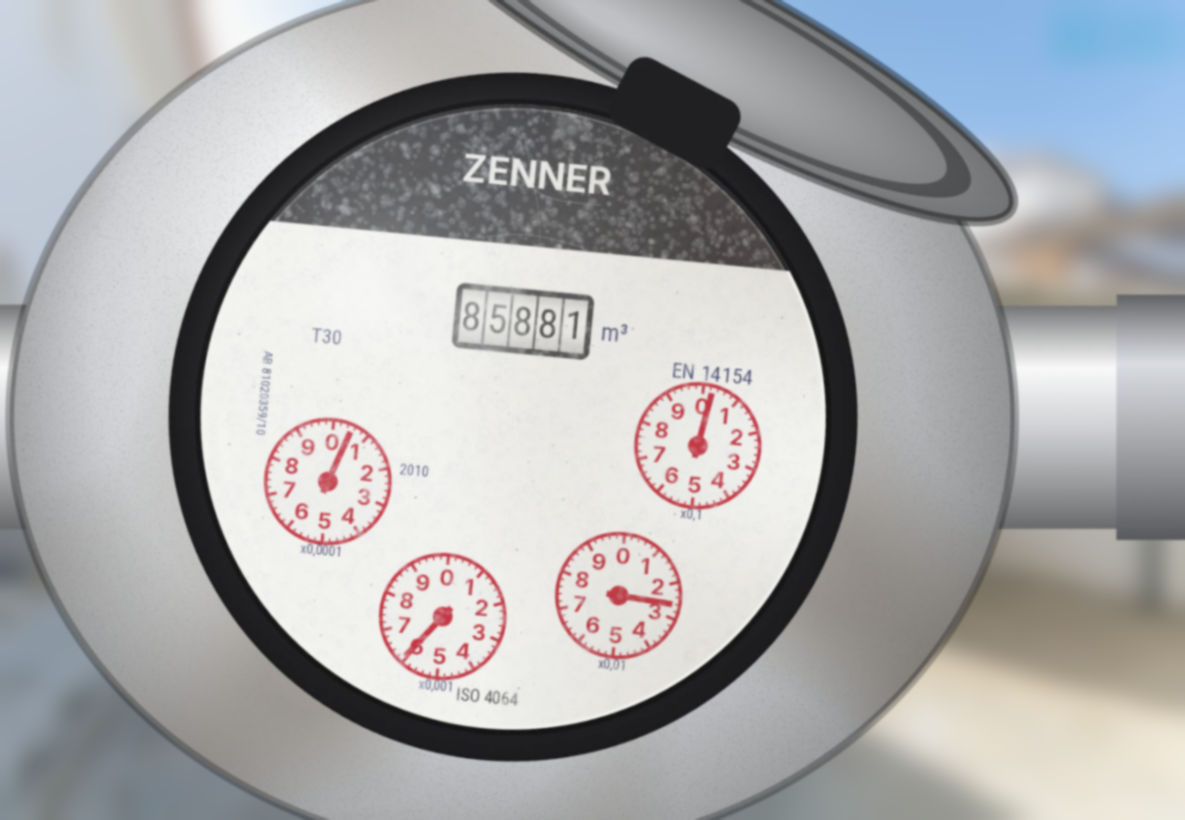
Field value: {"value": 85881.0260, "unit": "m³"}
